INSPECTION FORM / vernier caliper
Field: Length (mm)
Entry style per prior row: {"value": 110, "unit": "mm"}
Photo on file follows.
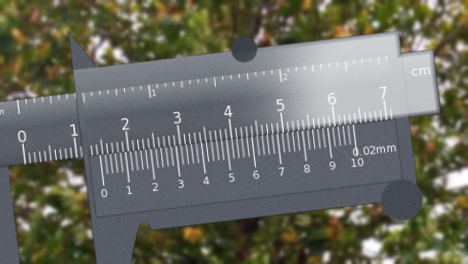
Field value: {"value": 14.5, "unit": "mm"}
